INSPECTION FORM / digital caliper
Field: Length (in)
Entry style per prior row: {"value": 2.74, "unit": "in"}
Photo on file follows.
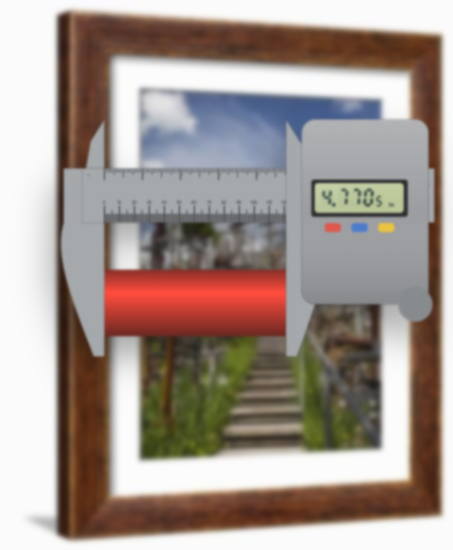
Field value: {"value": 4.7705, "unit": "in"}
